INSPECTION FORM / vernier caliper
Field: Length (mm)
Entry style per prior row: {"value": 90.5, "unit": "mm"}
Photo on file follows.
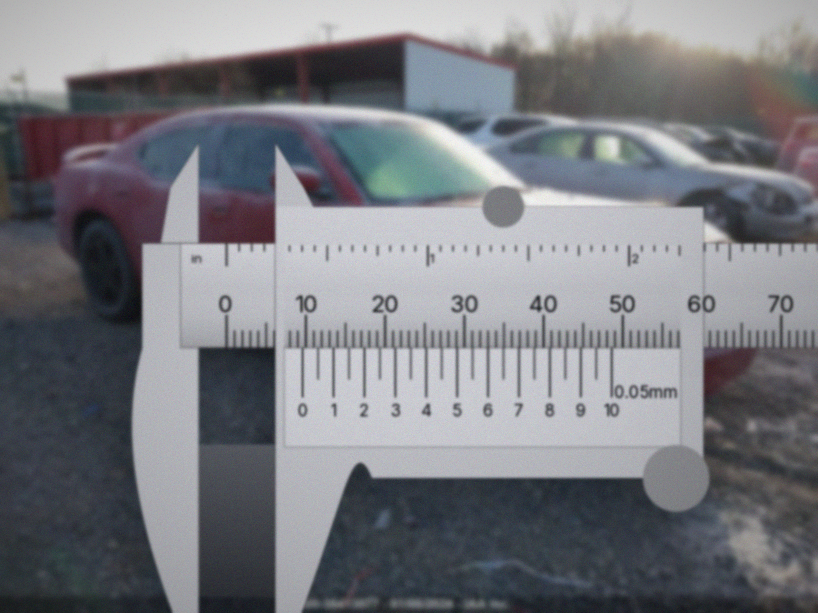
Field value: {"value": 9.6, "unit": "mm"}
